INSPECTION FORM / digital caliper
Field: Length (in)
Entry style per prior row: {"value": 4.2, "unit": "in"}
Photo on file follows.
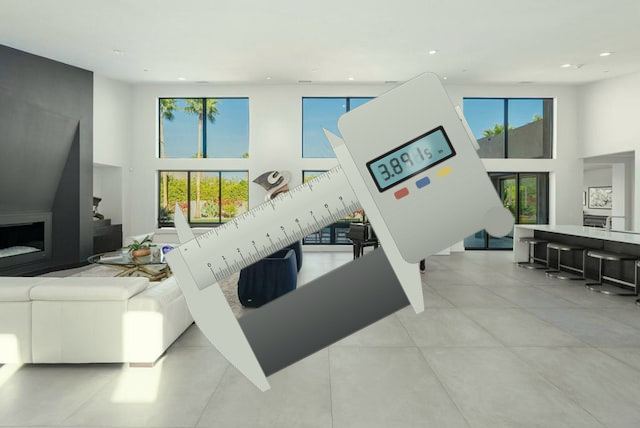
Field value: {"value": 3.8915, "unit": "in"}
